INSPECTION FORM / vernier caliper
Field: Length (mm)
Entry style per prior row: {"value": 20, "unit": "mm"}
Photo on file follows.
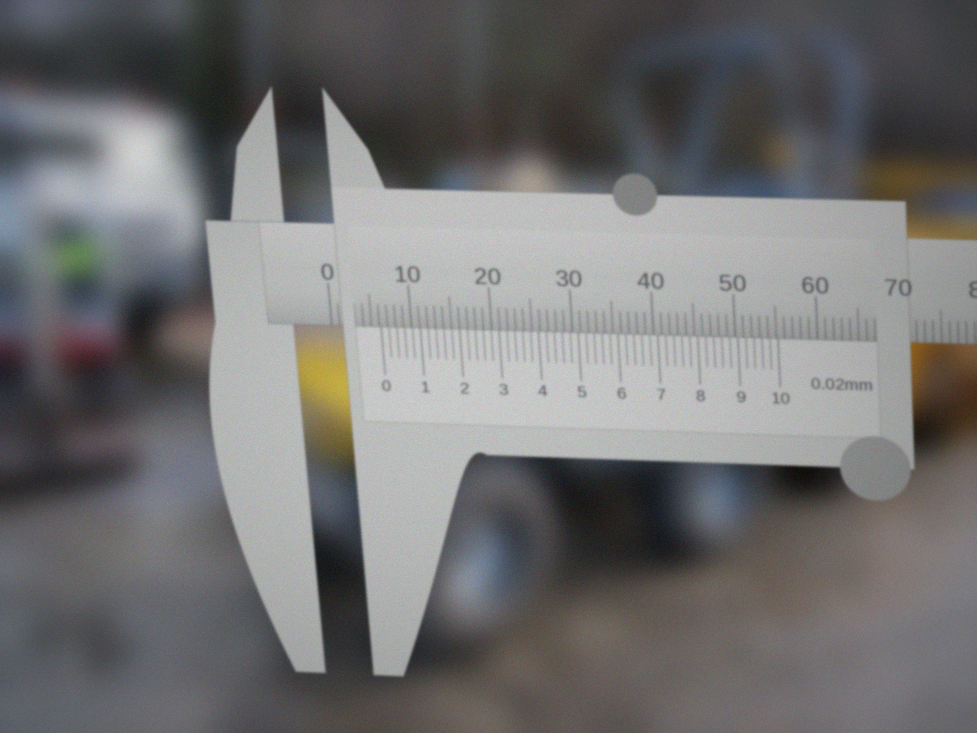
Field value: {"value": 6.2, "unit": "mm"}
